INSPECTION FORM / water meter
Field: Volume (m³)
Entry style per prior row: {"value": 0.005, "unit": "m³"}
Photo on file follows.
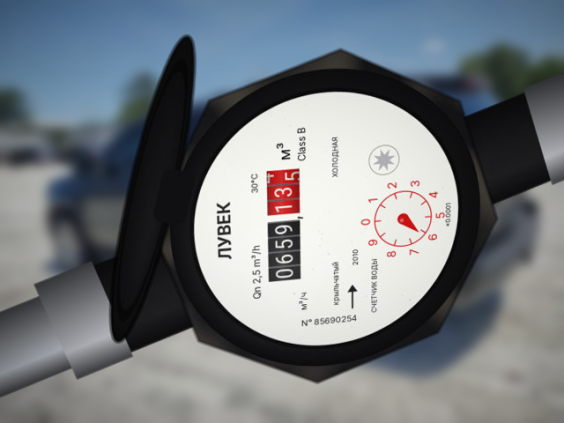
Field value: {"value": 659.1346, "unit": "m³"}
